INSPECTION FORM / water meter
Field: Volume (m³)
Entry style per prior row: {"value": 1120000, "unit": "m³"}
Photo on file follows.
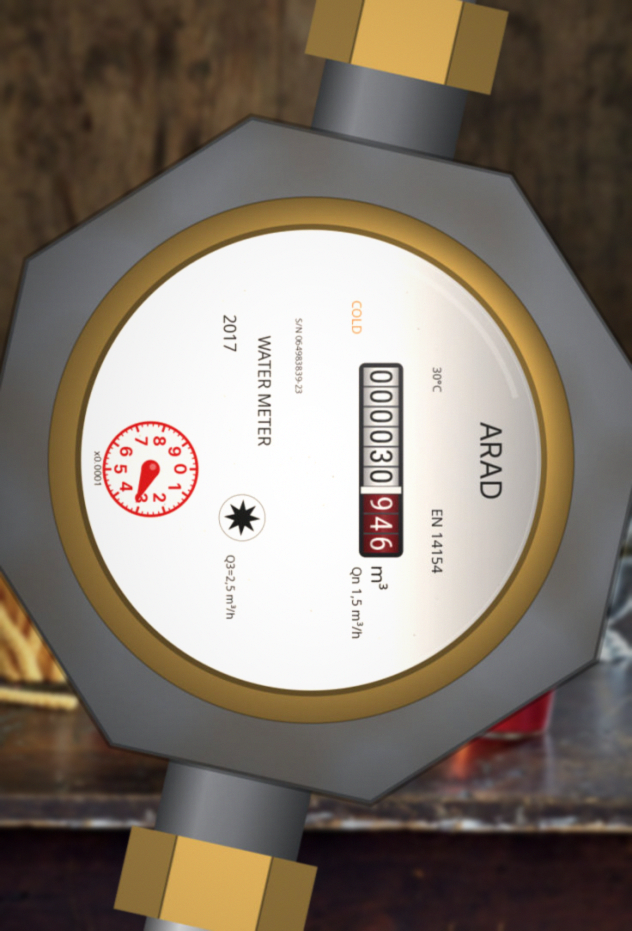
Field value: {"value": 30.9463, "unit": "m³"}
